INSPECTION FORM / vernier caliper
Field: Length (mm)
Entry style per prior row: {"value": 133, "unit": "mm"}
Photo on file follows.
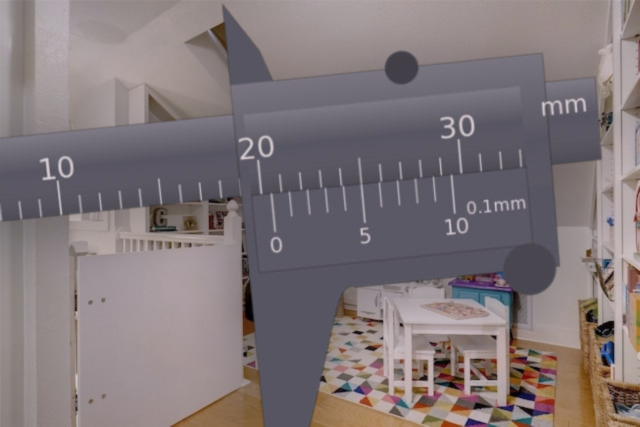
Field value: {"value": 20.5, "unit": "mm"}
